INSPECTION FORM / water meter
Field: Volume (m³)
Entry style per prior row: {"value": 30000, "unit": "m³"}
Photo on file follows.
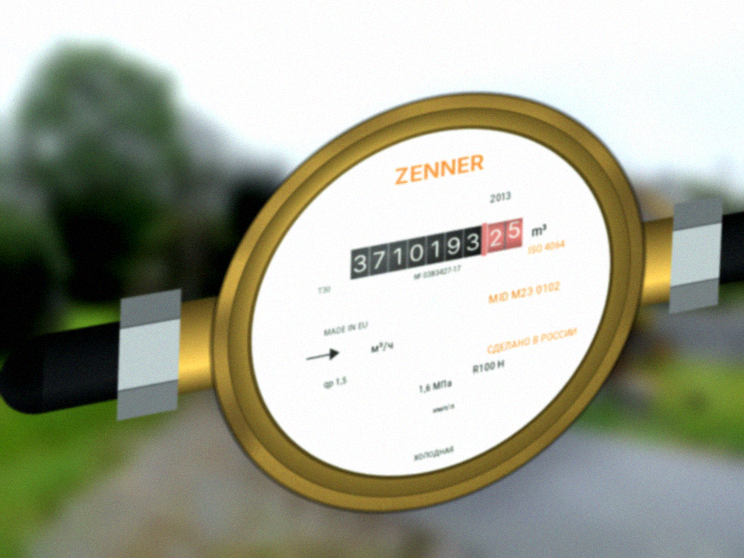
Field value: {"value": 3710193.25, "unit": "m³"}
